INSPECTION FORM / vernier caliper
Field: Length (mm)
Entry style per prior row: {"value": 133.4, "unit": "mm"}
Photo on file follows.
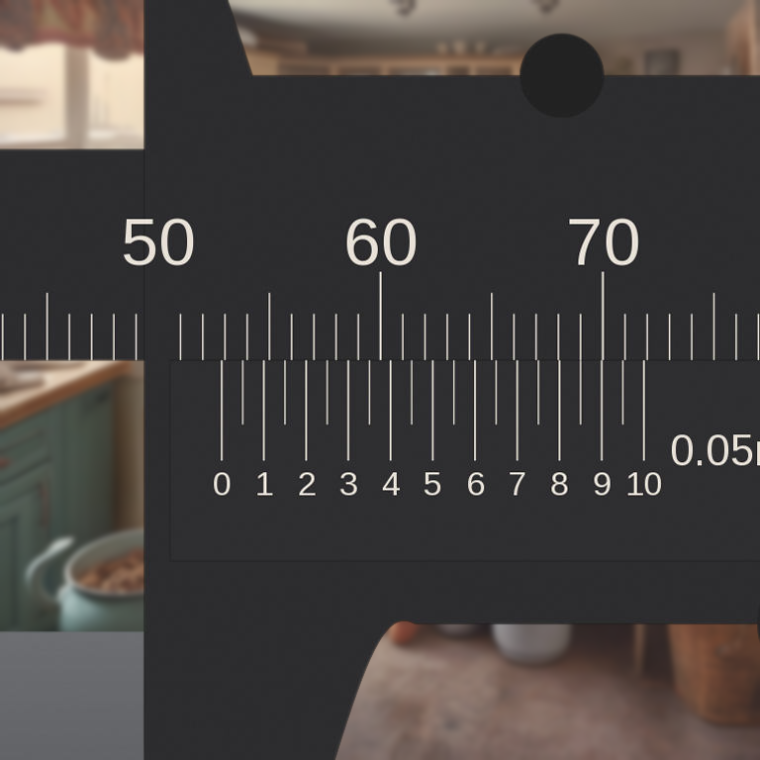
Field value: {"value": 52.85, "unit": "mm"}
